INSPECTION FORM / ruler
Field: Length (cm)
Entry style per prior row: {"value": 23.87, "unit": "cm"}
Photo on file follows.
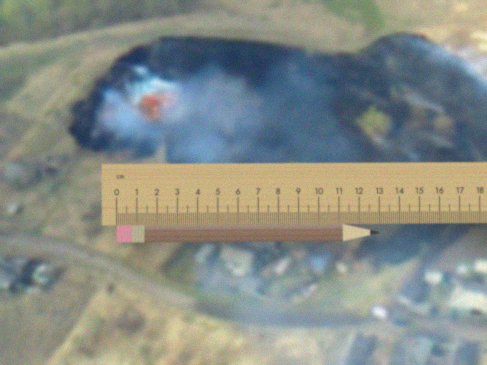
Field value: {"value": 13, "unit": "cm"}
